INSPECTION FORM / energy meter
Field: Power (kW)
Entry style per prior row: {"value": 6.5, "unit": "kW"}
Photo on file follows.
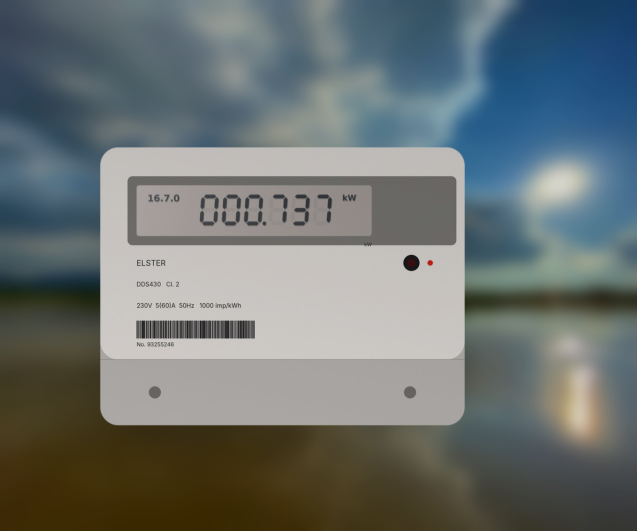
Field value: {"value": 0.737, "unit": "kW"}
